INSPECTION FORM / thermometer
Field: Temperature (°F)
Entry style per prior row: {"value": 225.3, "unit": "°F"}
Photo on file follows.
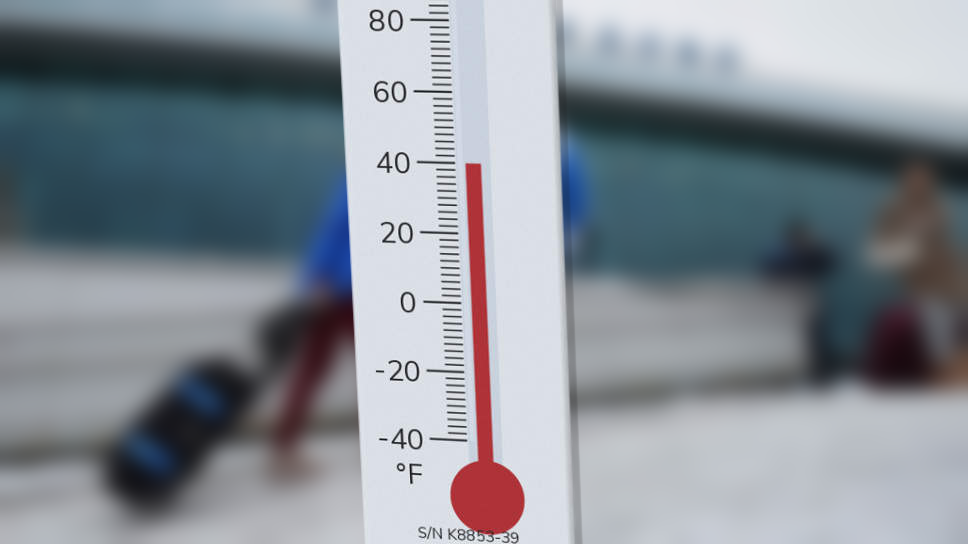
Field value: {"value": 40, "unit": "°F"}
